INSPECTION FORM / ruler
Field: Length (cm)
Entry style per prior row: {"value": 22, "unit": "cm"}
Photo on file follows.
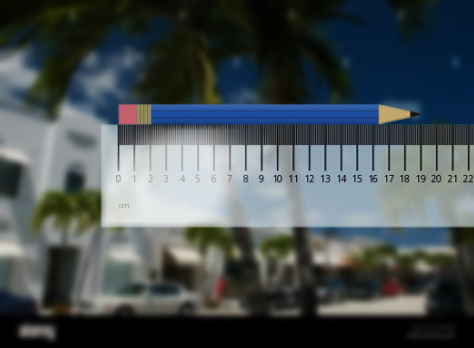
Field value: {"value": 19, "unit": "cm"}
